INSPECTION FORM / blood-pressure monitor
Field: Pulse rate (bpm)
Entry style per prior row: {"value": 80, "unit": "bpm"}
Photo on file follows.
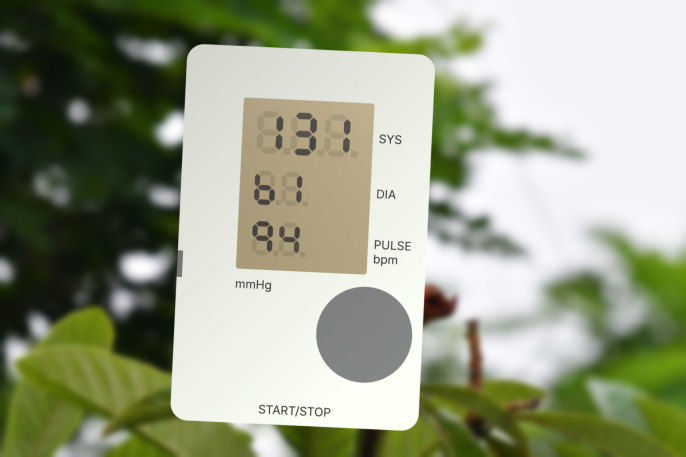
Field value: {"value": 94, "unit": "bpm"}
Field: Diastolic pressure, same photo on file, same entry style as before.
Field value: {"value": 61, "unit": "mmHg"}
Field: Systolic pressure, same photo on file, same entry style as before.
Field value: {"value": 131, "unit": "mmHg"}
